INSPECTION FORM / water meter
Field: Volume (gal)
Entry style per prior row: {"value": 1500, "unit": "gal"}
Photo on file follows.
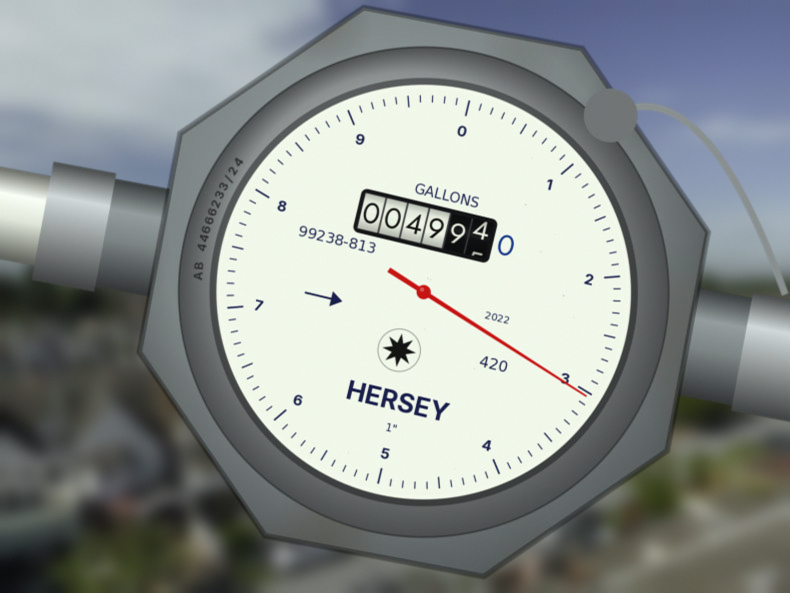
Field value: {"value": 49943.0, "unit": "gal"}
